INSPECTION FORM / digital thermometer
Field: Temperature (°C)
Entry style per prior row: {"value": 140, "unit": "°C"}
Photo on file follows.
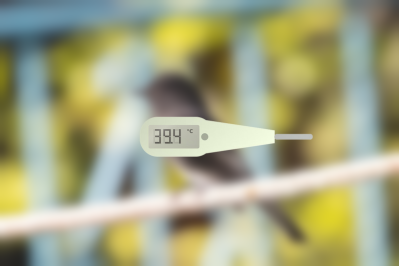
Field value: {"value": 39.4, "unit": "°C"}
